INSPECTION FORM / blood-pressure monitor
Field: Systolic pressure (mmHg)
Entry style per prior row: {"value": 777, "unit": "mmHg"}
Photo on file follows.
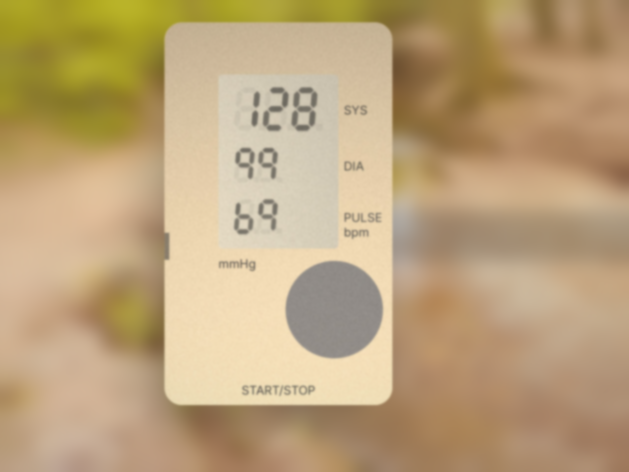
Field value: {"value": 128, "unit": "mmHg"}
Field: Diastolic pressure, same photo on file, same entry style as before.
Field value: {"value": 99, "unit": "mmHg"}
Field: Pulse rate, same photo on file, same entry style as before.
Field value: {"value": 69, "unit": "bpm"}
